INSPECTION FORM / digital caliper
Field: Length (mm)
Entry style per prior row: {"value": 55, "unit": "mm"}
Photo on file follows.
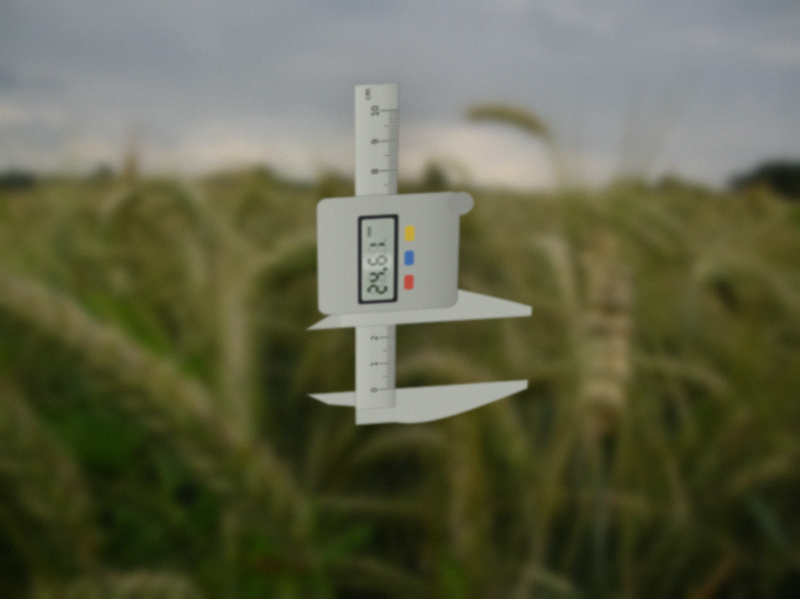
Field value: {"value": 24.61, "unit": "mm"}
